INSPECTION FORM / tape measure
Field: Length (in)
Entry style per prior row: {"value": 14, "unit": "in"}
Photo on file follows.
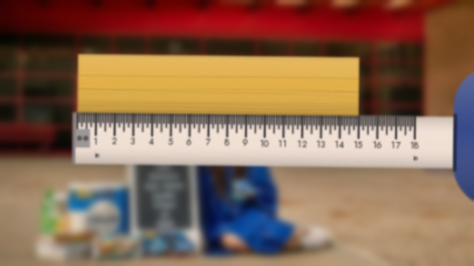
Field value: {"value": 15, "unit": "in"}
